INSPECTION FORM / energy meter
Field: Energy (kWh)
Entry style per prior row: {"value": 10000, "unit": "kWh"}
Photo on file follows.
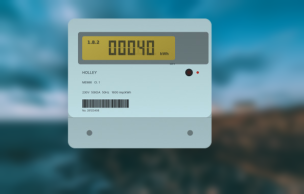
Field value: {"value": 40, "unit": "kWh"}
